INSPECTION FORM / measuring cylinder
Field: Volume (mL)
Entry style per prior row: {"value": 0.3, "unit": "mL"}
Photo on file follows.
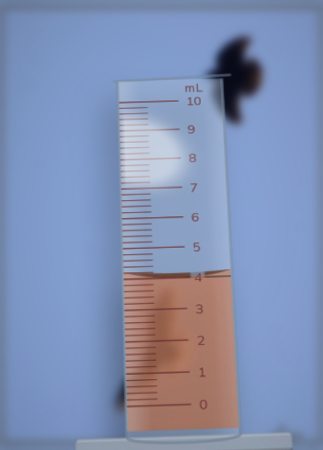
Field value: {"value": 4, "unit": "mL"}
